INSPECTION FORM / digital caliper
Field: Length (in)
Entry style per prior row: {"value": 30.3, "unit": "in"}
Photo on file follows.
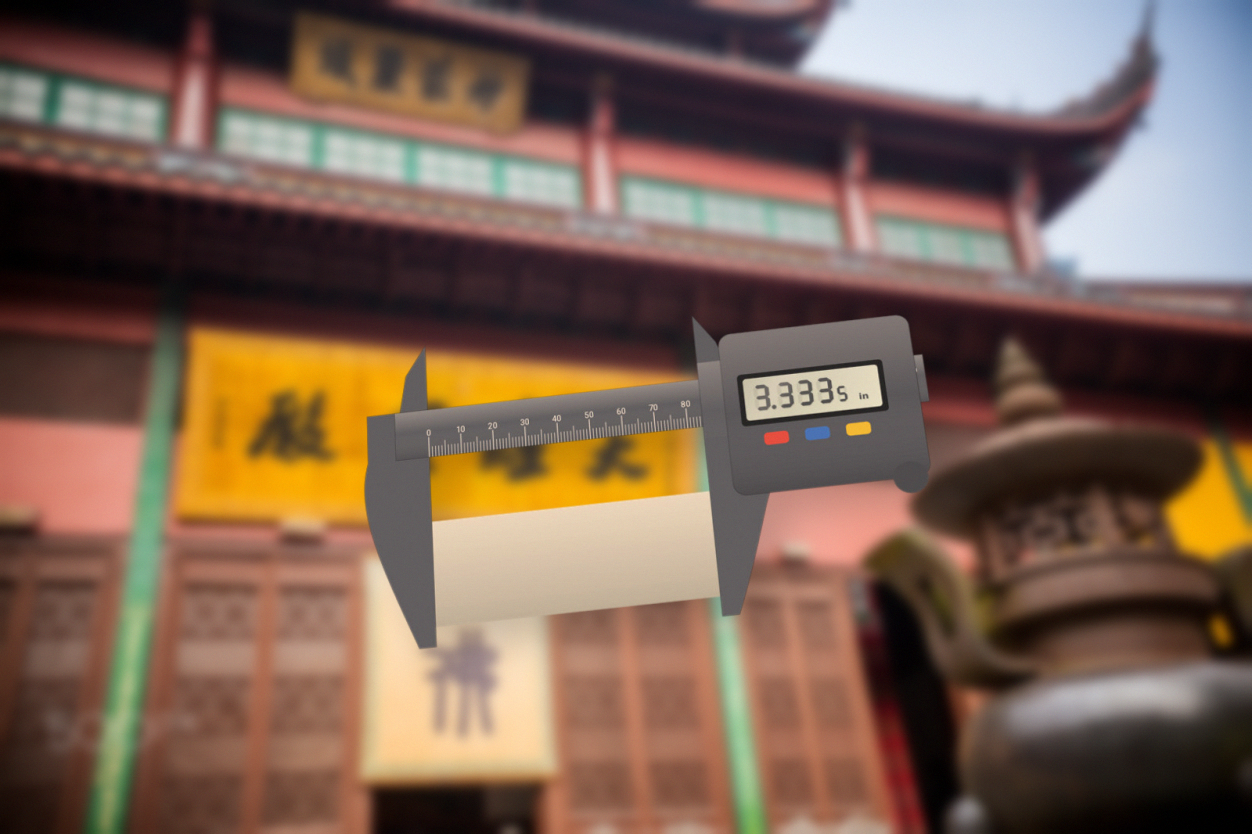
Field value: {"value": 3.3335, "unit": "in"}
